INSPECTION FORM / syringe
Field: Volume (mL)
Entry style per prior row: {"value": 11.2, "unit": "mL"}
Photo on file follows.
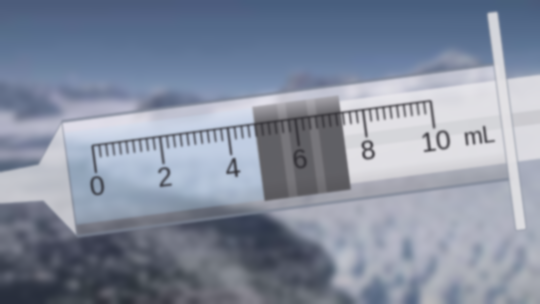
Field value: {"value": 4.8, "unit": "mL"}
